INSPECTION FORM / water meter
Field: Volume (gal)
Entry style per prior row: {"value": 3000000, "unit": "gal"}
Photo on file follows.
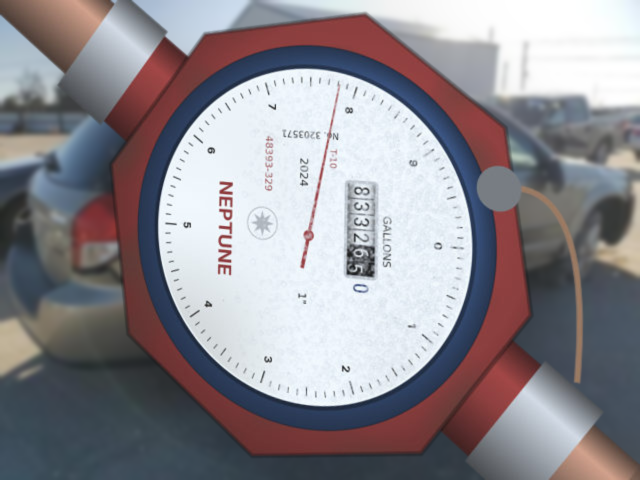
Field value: {"value": 8332647.8, "unit": "gal"}
